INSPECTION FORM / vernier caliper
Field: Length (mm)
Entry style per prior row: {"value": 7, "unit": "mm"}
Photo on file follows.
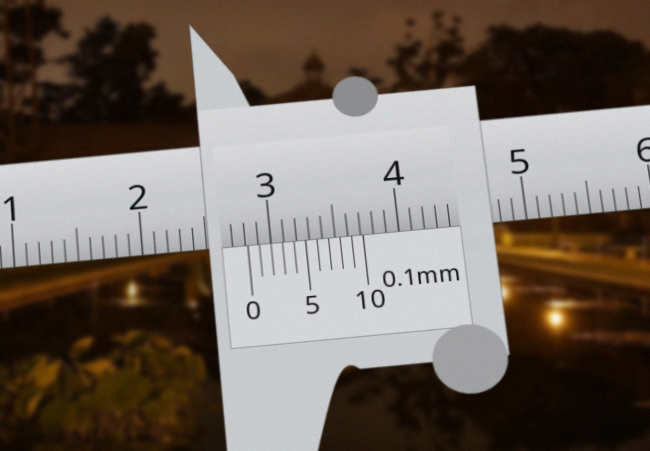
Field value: {"value": 28.2, "unit": "mm"}
